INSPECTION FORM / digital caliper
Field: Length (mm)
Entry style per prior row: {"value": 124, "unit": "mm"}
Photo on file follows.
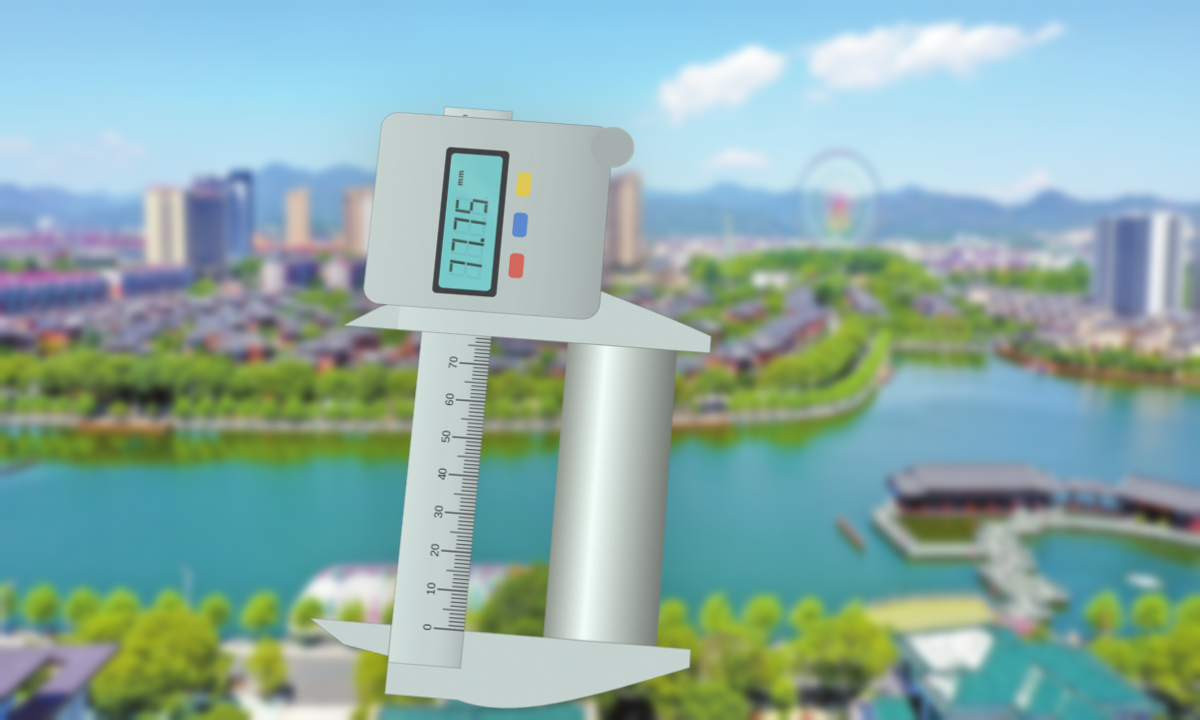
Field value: {"value": 77.75, "unit": "mm"}
